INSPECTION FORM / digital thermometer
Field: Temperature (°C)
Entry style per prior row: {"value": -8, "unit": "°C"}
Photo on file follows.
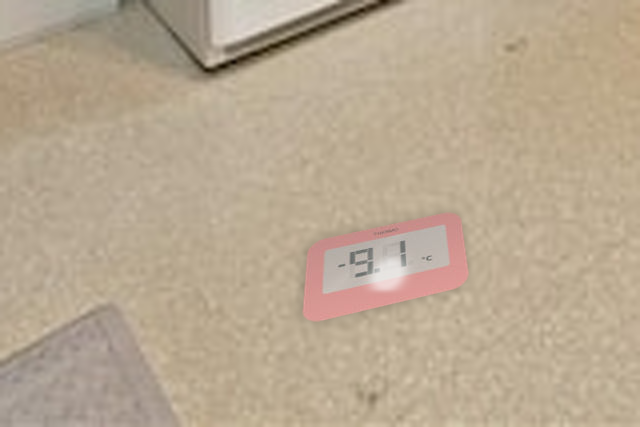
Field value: {"value": -9.1, "unit": "°C"}
